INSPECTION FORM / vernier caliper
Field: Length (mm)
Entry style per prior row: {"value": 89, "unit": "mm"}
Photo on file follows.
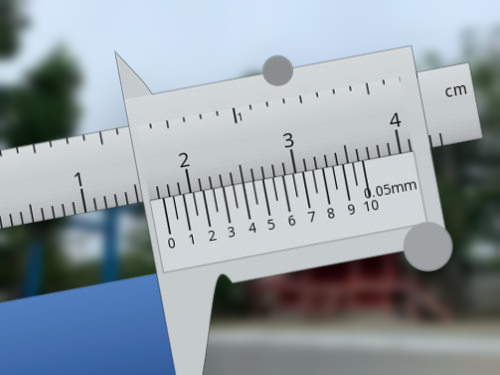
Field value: {"value": 17.4, "unit": "mm"}
